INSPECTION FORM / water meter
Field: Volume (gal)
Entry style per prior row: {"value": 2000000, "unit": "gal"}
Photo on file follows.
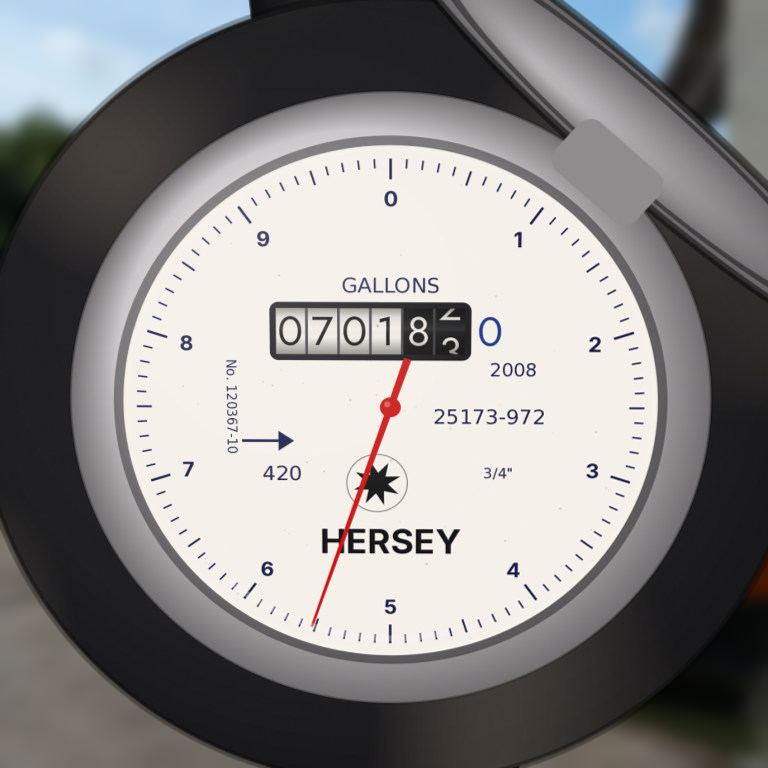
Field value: {"value": 701825.5, "unit": "gal"}
